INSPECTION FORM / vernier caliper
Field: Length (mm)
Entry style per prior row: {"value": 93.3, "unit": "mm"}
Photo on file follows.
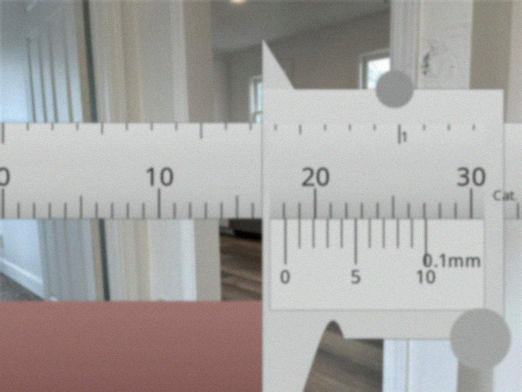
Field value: {"value": 18.1, "unit": "mm"}
